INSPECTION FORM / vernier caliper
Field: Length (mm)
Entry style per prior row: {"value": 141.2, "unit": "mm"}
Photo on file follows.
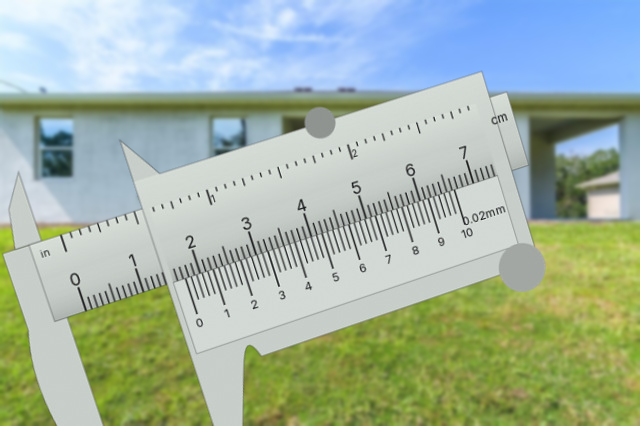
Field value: {"value": 17.4, "unit": "mm"}
